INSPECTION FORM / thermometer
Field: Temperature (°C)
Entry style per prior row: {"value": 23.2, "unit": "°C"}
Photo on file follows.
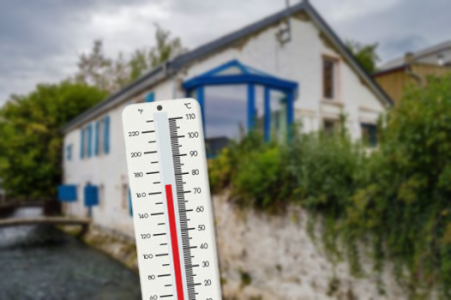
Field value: {"value": 75, "unit": "°C"}
